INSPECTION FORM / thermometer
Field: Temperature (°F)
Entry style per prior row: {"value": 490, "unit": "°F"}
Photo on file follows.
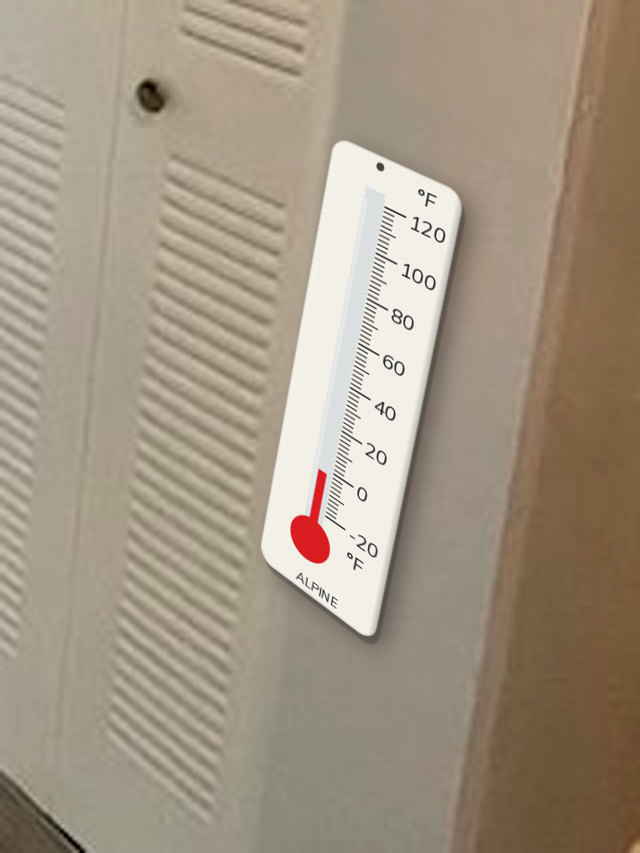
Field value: {"value": -2, "unit": "°F"}
